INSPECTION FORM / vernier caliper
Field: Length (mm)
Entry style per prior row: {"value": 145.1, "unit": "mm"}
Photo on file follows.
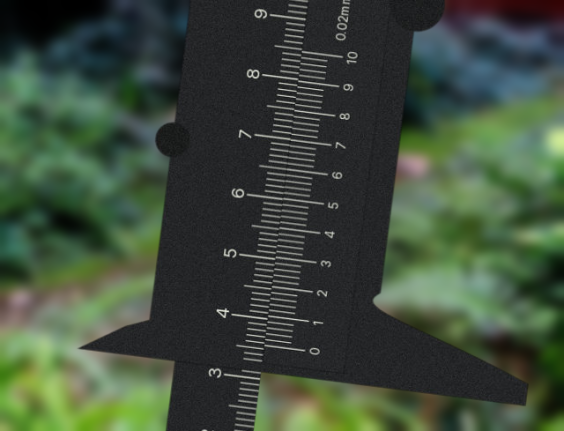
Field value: {"value": 35.6, "unit": "mm"}
